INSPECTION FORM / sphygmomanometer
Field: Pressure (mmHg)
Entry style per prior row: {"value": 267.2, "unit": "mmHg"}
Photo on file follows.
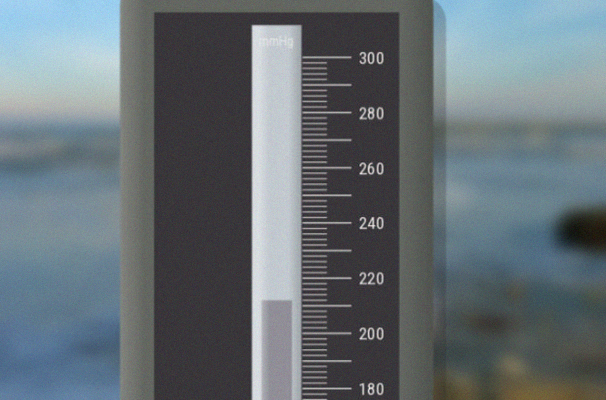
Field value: {"value": 212, "unit": "mmHg"}
